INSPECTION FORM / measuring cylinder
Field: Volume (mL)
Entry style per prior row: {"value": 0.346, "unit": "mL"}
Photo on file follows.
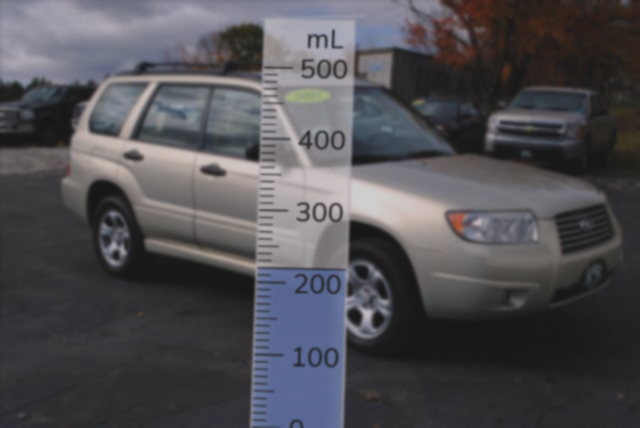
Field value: {"value": 220, "unit": "mL"}
